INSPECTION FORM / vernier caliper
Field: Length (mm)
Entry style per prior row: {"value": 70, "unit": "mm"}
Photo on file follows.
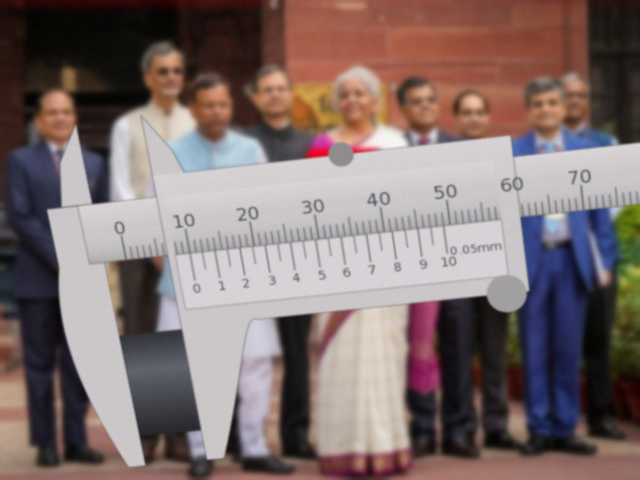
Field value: {"value": 10.0, "unit": "mm"}
